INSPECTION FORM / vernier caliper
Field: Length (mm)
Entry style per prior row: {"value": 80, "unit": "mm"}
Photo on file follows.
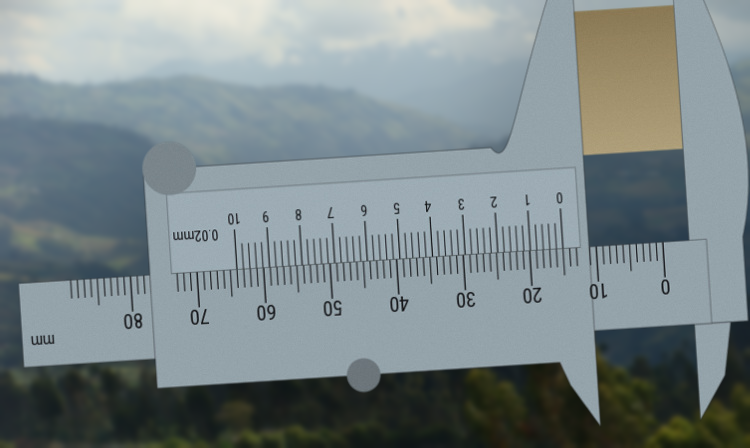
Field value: {"value": 15.0, "unit": "mm"}
